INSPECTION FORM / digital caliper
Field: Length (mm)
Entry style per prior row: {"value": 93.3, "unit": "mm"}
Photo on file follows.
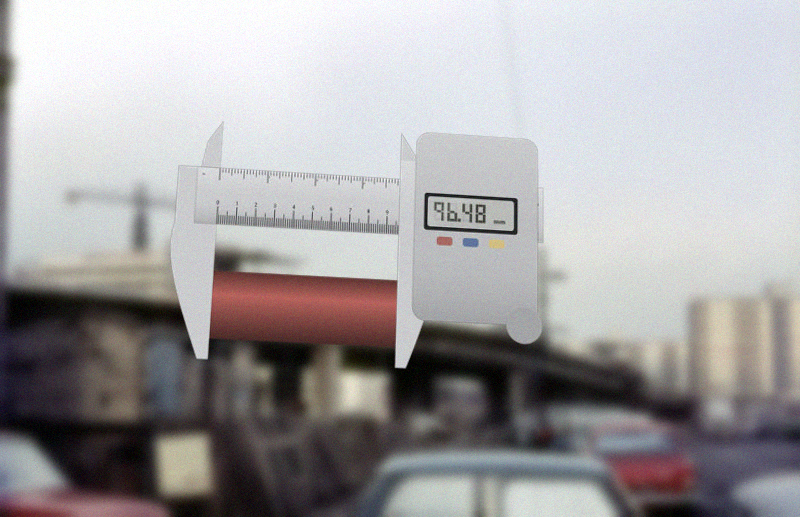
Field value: {"value": 96.48, "unit": "mm"}
